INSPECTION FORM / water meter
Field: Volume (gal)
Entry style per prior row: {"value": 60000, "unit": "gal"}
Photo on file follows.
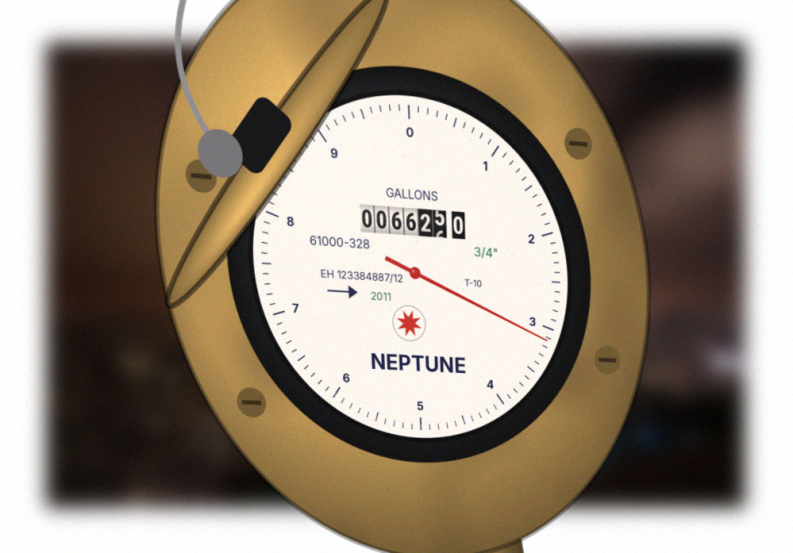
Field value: {"value": 66253.1, "unit": "gal"}
